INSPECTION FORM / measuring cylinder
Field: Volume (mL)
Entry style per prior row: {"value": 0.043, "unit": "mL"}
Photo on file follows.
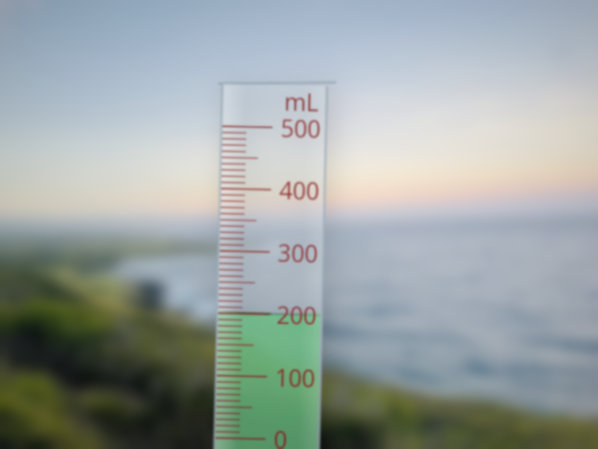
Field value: {"value": 200, "unit": "mL"}
